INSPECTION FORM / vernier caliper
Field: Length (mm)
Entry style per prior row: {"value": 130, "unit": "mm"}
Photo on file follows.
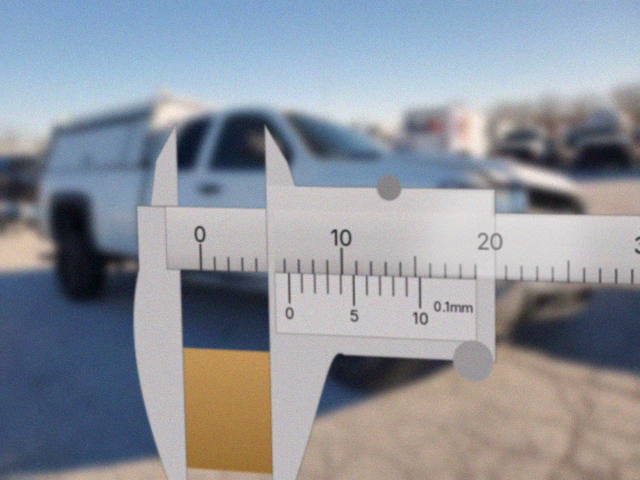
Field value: {"value": 6.3, "unit": "mm"}
